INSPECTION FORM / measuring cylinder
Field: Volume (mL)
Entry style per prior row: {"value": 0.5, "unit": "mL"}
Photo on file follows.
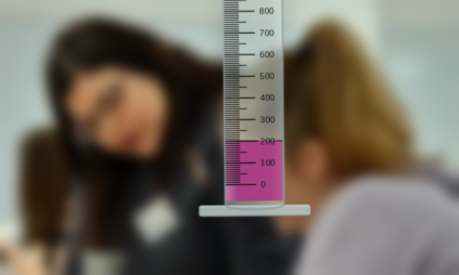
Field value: {"value": 200, "unit": "mL"}
